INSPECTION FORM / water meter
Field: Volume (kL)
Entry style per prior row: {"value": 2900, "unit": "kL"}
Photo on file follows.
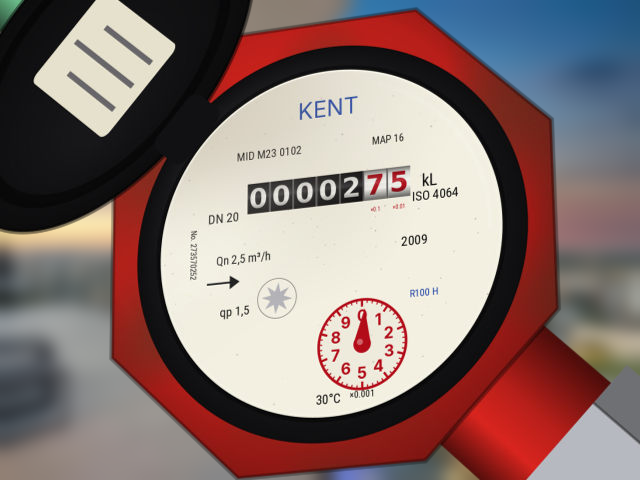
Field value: {"value": 2.750, "unit": "kL"}
